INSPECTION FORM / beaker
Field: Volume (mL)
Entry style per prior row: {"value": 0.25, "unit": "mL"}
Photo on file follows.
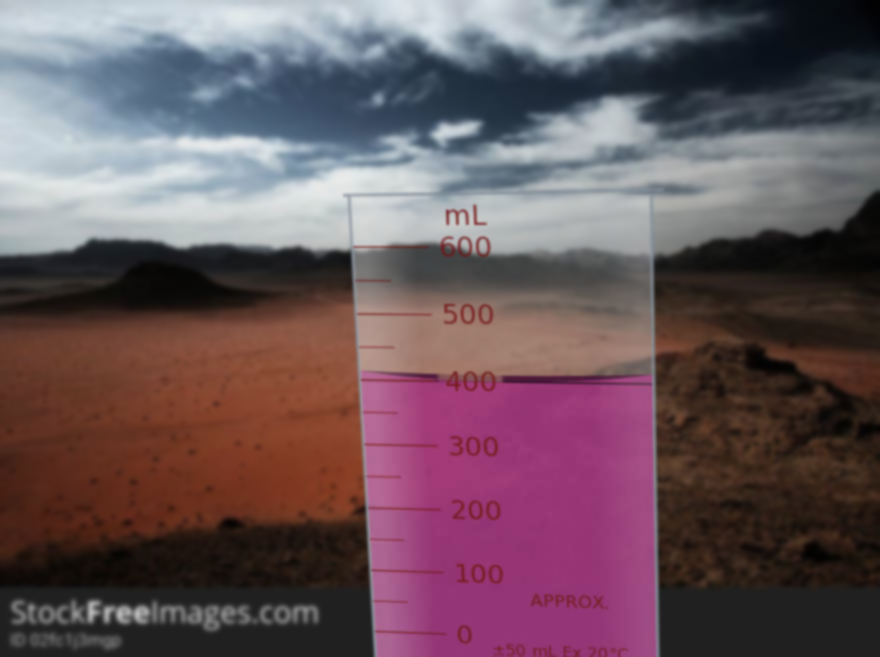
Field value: {"value": 400, "unit": "mL"}
